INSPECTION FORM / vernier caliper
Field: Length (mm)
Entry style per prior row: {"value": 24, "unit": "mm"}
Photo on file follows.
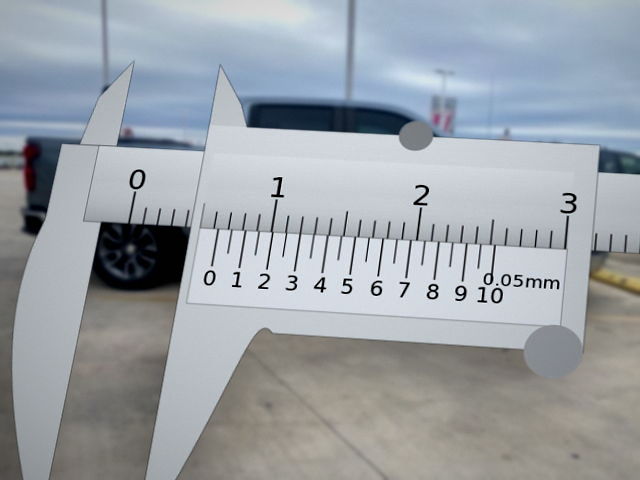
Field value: {"value": 6.3, "unit": "mm"}
